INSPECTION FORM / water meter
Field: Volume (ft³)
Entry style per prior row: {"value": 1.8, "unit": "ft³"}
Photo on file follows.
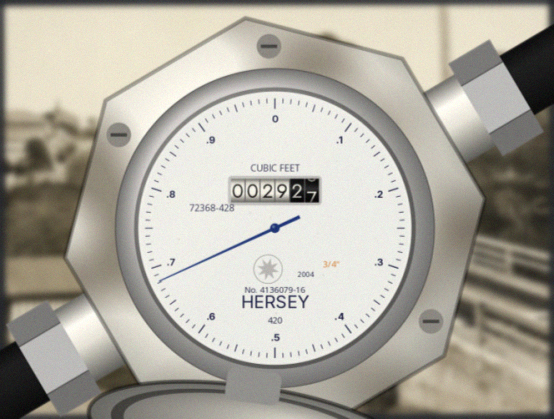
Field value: {"value": 2926.68, "unit": "ft³"}
